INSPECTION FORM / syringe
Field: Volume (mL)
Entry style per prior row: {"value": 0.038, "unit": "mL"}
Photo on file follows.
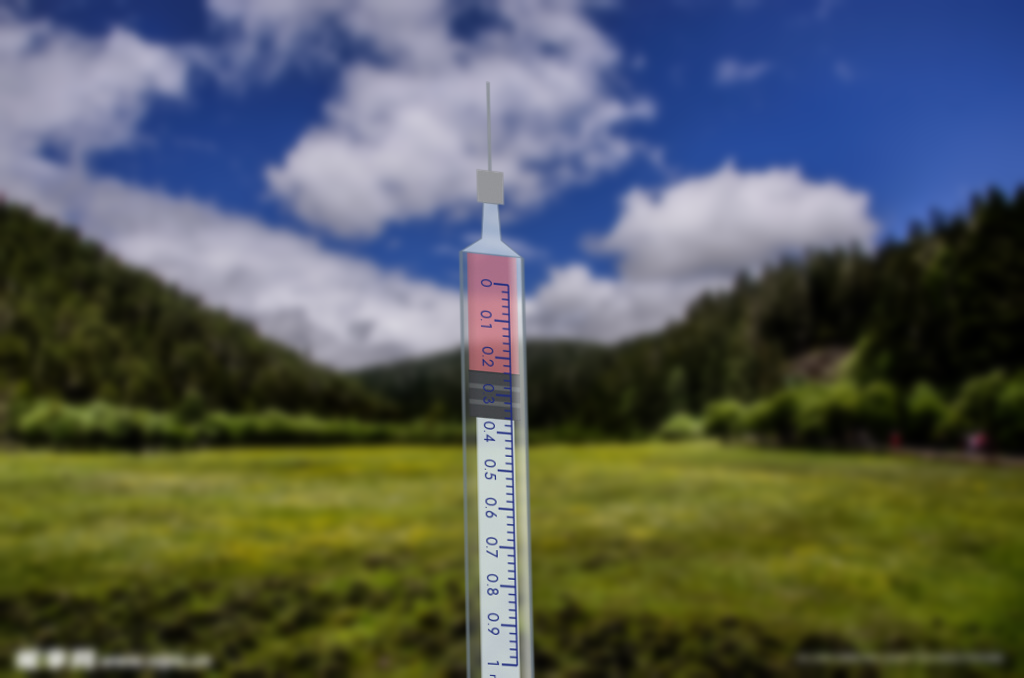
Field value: {"value": 0.24, "unit": "mL"}
